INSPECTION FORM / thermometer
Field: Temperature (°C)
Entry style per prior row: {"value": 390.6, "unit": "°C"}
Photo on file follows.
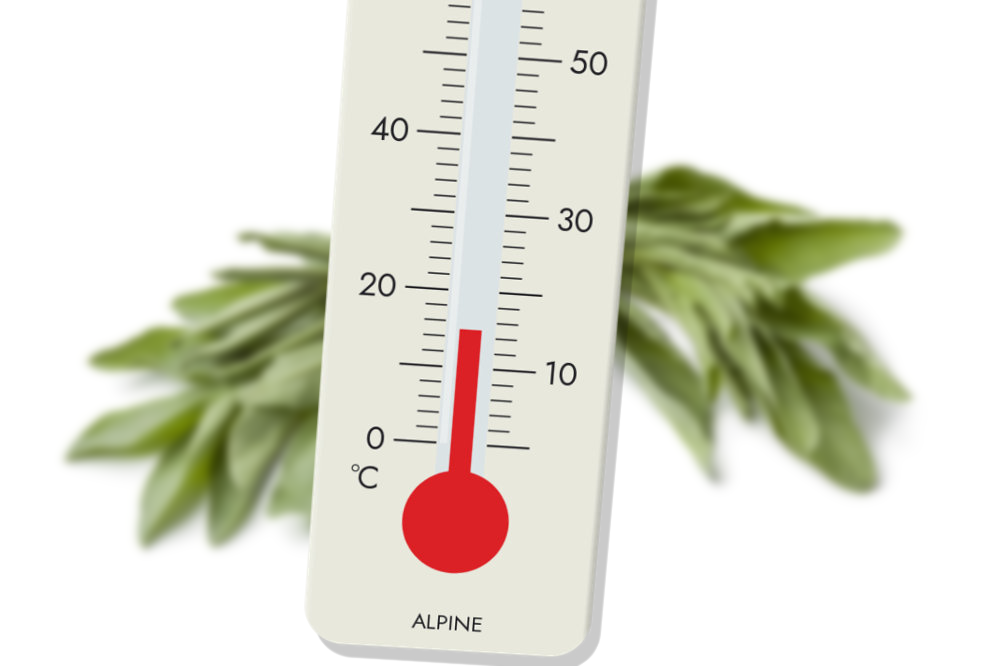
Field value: {"value": 15, "unit": "°C"}
